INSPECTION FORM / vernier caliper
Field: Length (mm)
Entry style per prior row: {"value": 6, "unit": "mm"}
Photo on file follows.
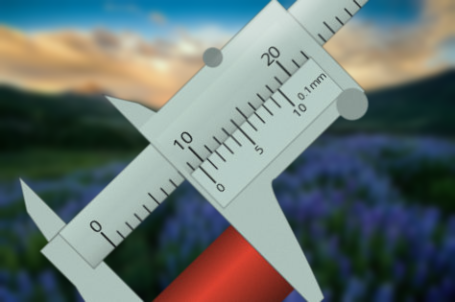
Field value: {"value": 9.5, "unit": "mm"}
